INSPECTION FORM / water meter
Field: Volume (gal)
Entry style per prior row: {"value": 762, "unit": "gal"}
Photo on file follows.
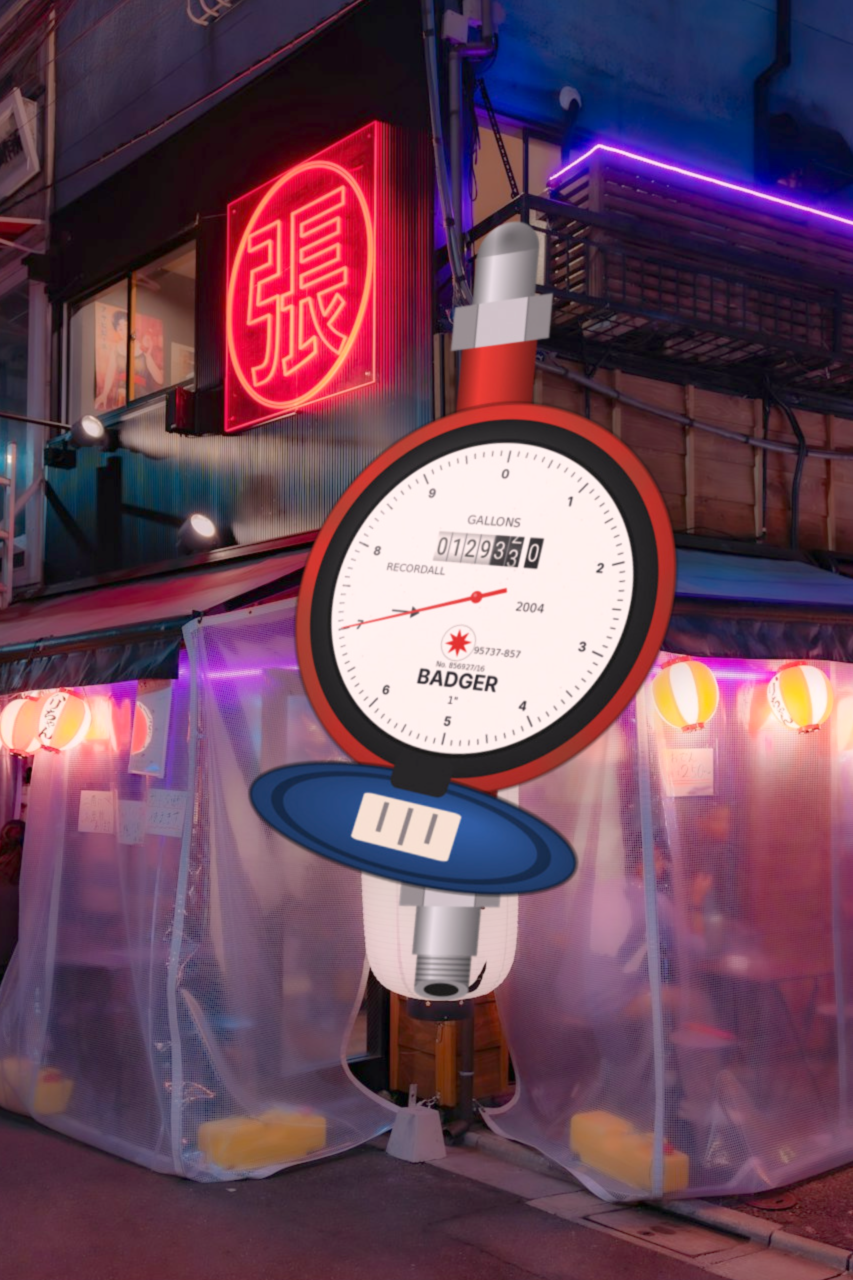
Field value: {"value": 129327.0, "unit": "gal"}
